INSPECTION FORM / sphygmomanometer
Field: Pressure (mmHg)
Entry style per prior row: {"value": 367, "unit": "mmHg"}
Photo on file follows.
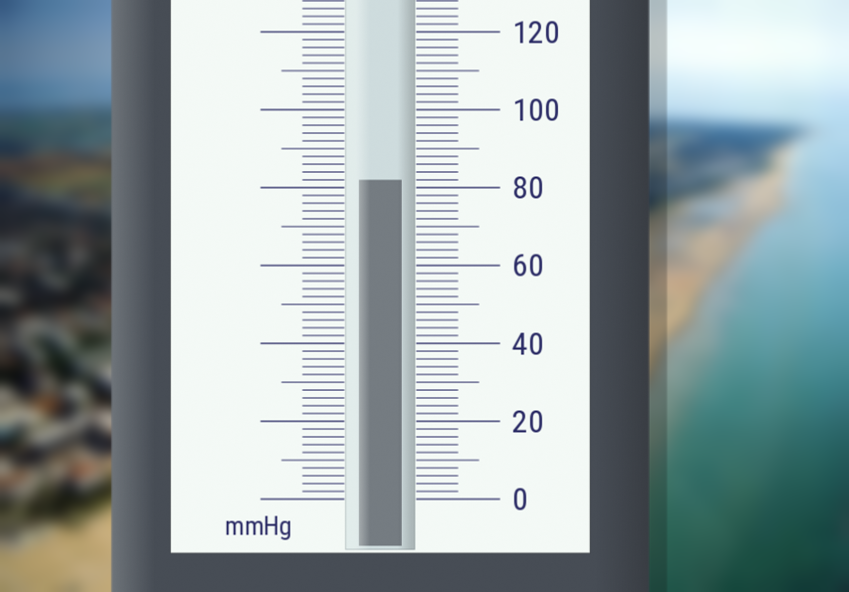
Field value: {"value": 82, "unit": "mmHg"}
